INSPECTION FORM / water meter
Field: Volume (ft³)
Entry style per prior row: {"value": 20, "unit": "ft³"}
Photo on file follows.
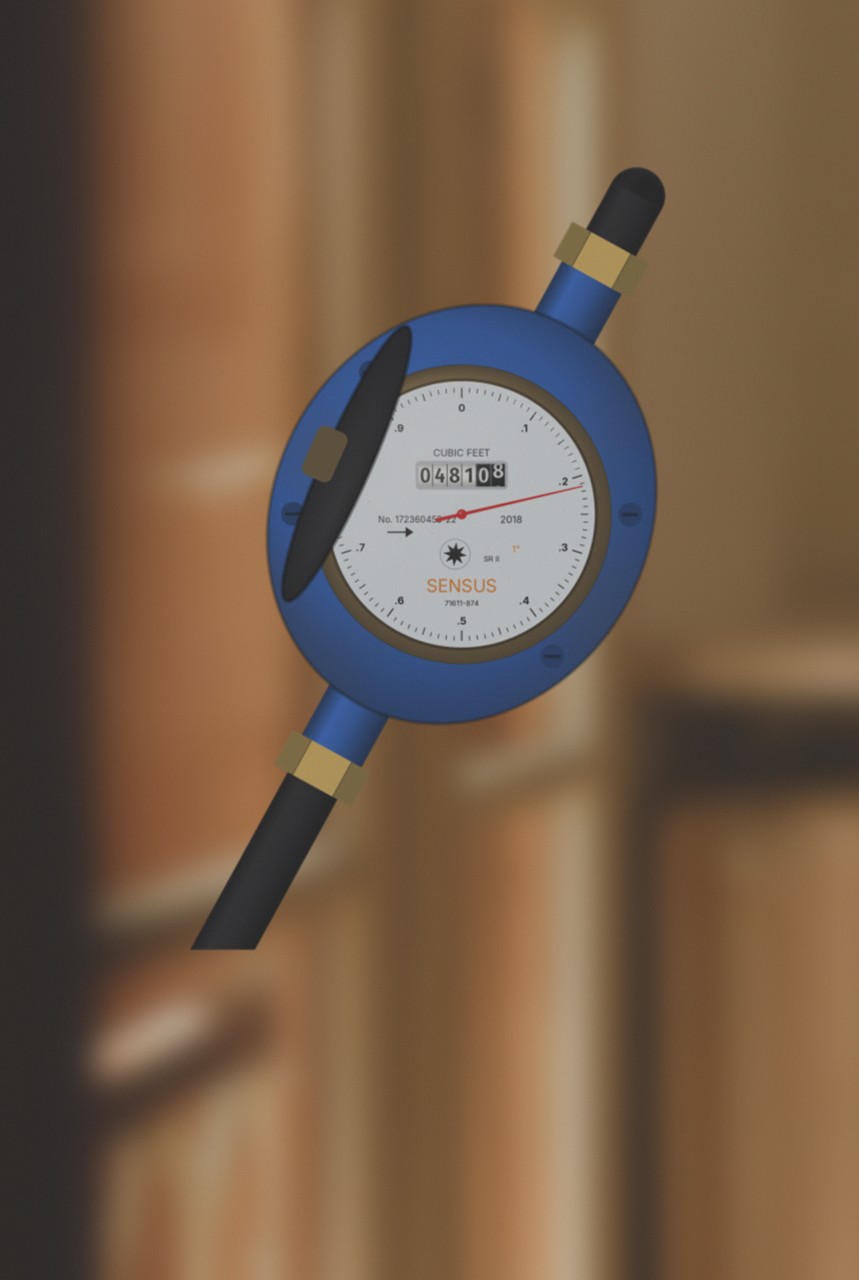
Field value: {"value": 48108.21, "unit": "ft³"}
